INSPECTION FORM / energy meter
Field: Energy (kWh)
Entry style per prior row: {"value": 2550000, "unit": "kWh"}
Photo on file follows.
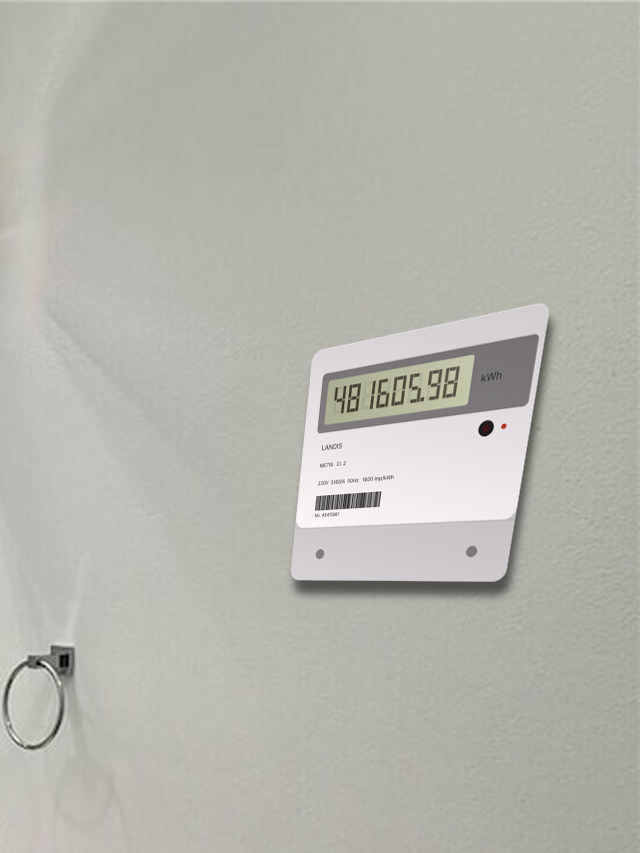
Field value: {"value": 481605.98, "unit": "kWh"}
